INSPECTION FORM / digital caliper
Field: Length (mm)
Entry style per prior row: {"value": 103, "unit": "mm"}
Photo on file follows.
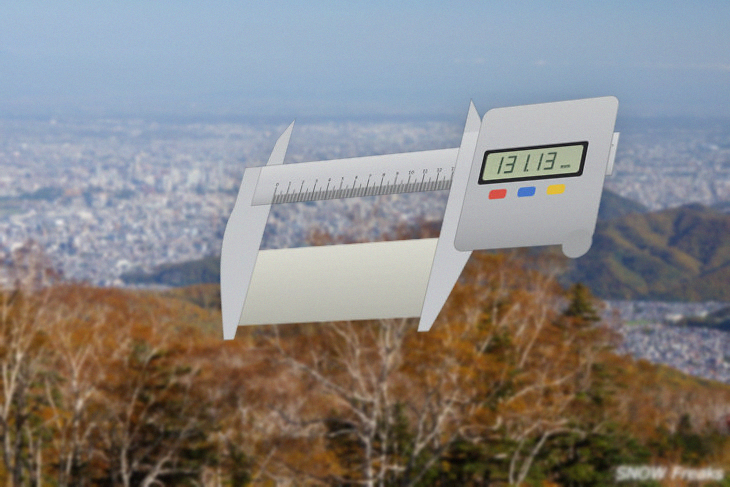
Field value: {"value": 131.13, "unit": "mm"}
